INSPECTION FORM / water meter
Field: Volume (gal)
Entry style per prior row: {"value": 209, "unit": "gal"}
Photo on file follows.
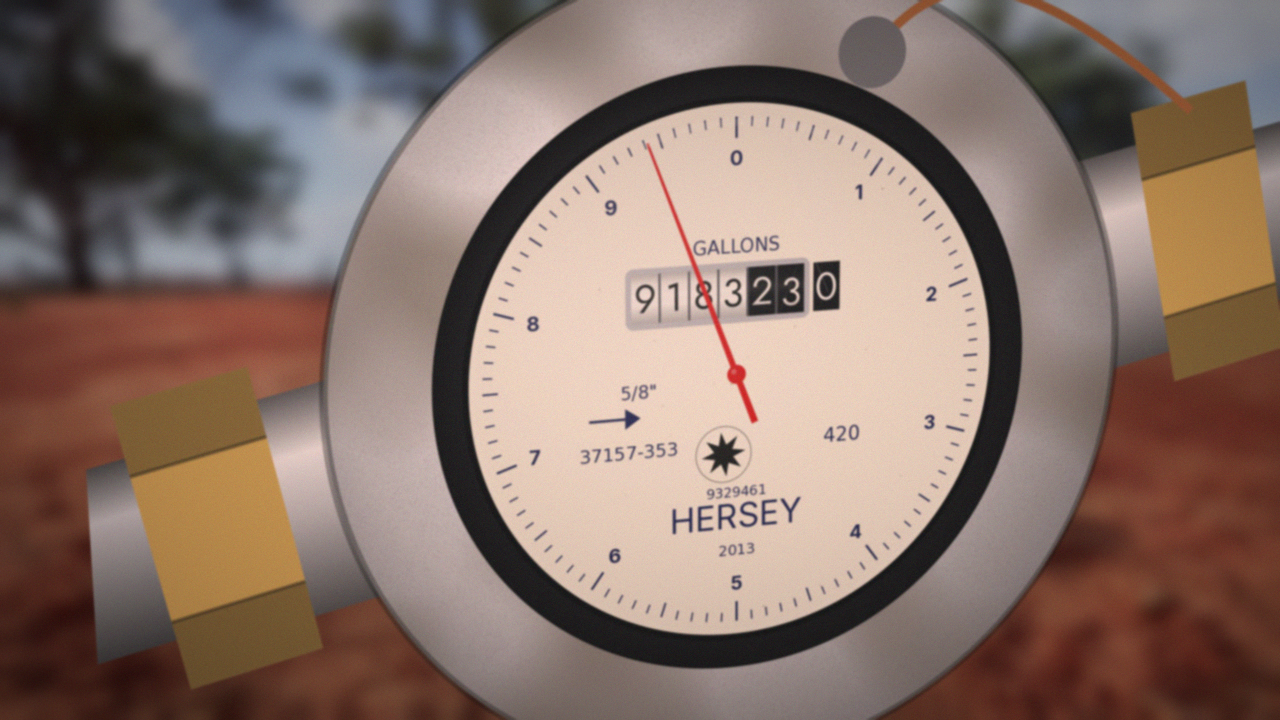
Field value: {"value": 9183229.4, "unit": "gal"}
